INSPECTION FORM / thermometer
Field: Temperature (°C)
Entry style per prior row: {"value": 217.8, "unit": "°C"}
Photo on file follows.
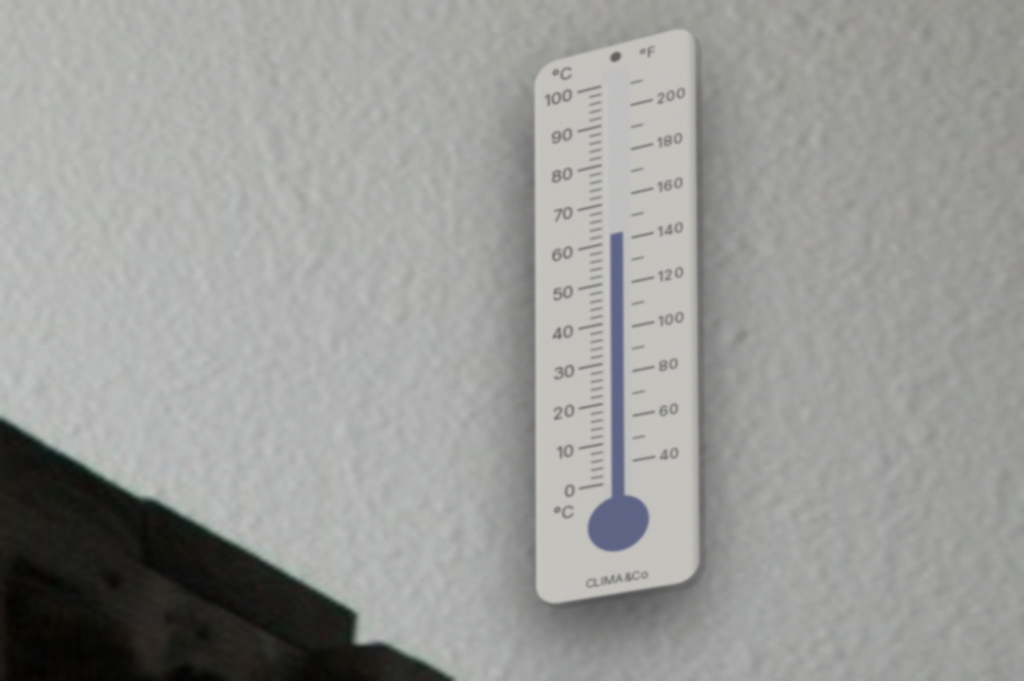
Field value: {"value": 62, "unit": "°C"}
